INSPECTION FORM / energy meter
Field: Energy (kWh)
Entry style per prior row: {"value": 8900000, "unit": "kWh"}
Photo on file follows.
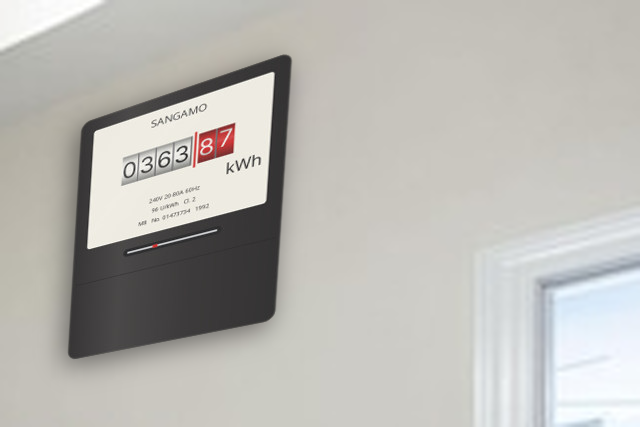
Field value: {"value": 363.87, "unit": "kWh"}
